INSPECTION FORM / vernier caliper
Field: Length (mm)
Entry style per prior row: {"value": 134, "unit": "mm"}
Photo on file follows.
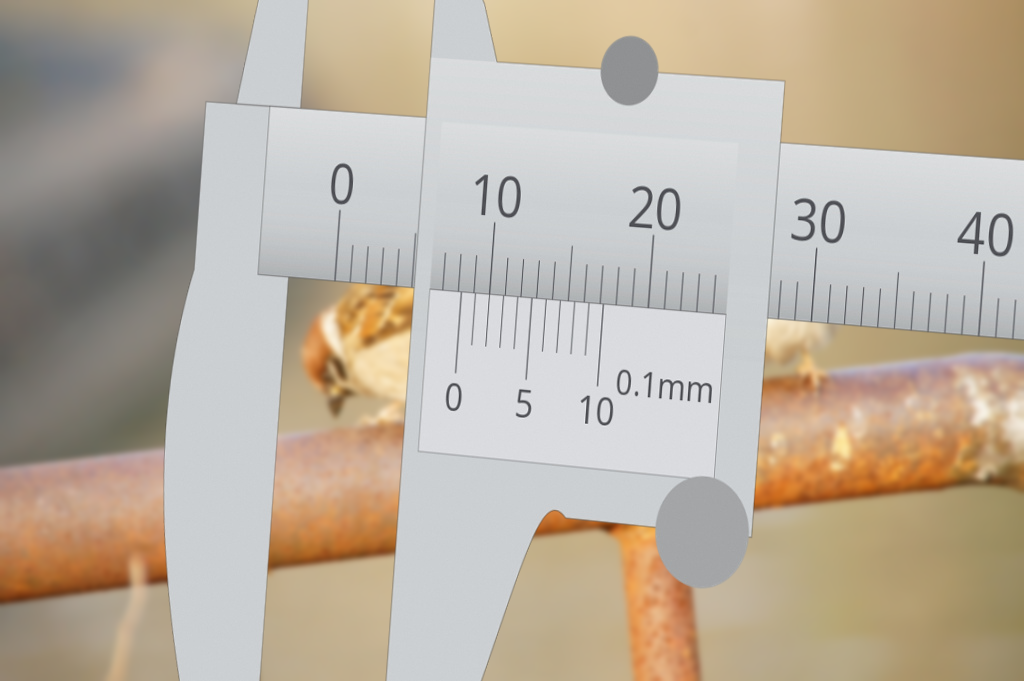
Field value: {"value": 8.2, "unit": "mm"}
